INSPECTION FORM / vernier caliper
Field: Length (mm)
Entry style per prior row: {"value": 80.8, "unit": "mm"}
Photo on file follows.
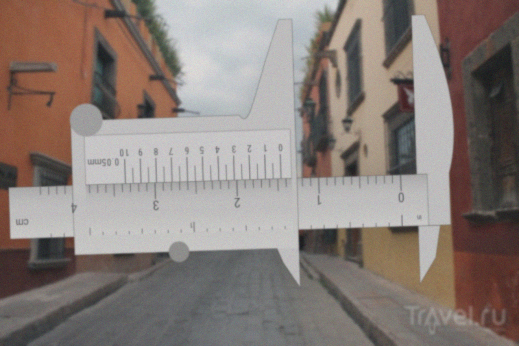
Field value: {"value": 14.6, "unit": "mm"}
